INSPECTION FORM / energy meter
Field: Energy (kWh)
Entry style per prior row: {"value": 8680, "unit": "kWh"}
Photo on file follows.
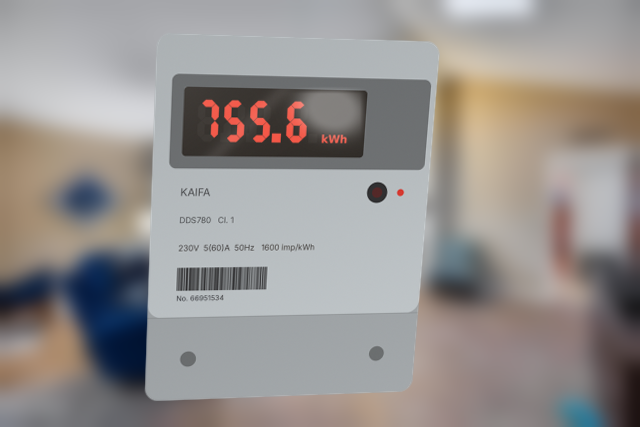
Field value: {"value": 755.6, "unit": "kWh"}
